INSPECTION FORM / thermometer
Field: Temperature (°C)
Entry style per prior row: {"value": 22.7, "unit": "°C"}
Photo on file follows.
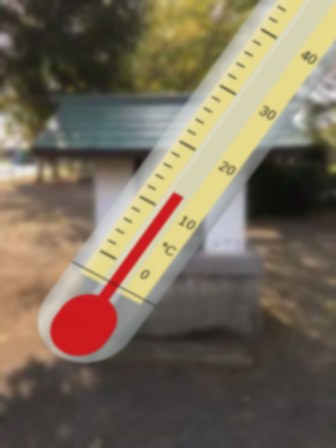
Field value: {"value": 13, "unit": "°C"}
